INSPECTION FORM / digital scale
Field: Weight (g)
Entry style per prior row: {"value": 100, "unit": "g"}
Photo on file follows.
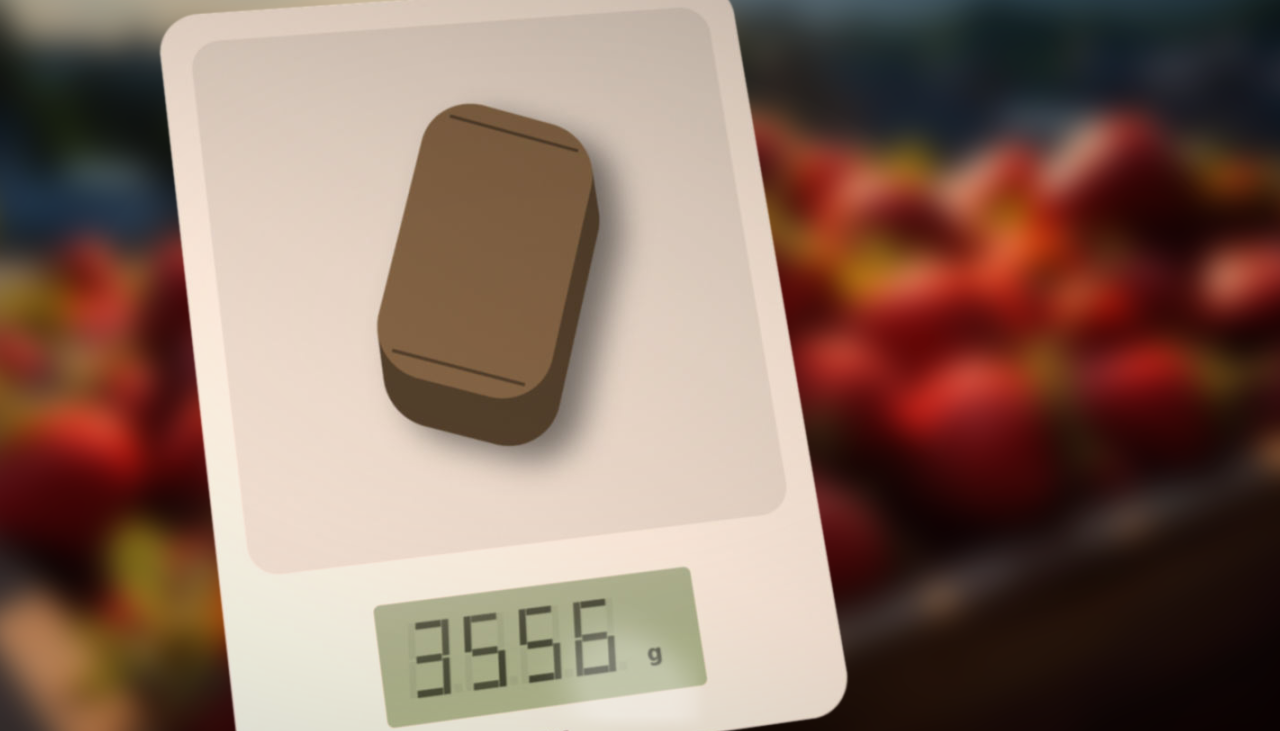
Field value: {"value": 3556, "unit": "g"}
